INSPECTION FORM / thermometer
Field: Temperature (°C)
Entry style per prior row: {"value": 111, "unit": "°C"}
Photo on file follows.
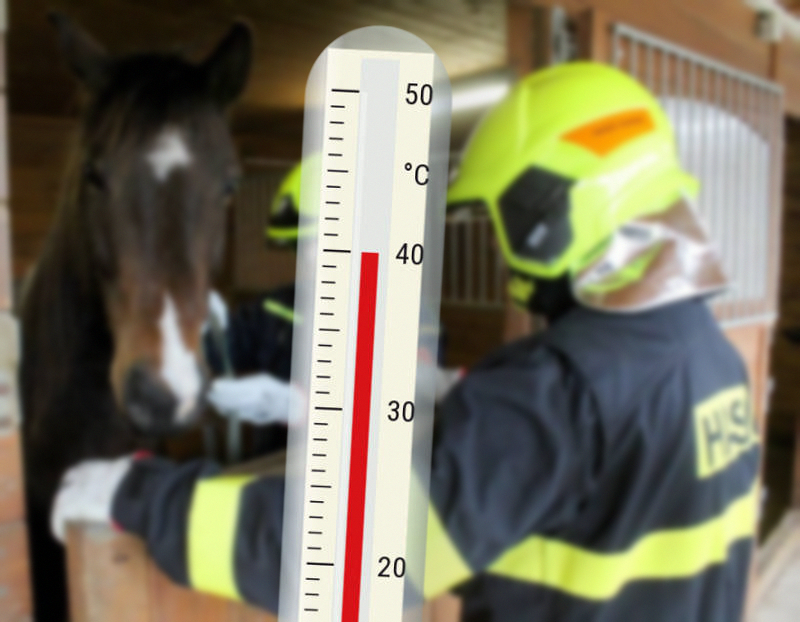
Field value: {"value": 40, "unit": "°C"}
